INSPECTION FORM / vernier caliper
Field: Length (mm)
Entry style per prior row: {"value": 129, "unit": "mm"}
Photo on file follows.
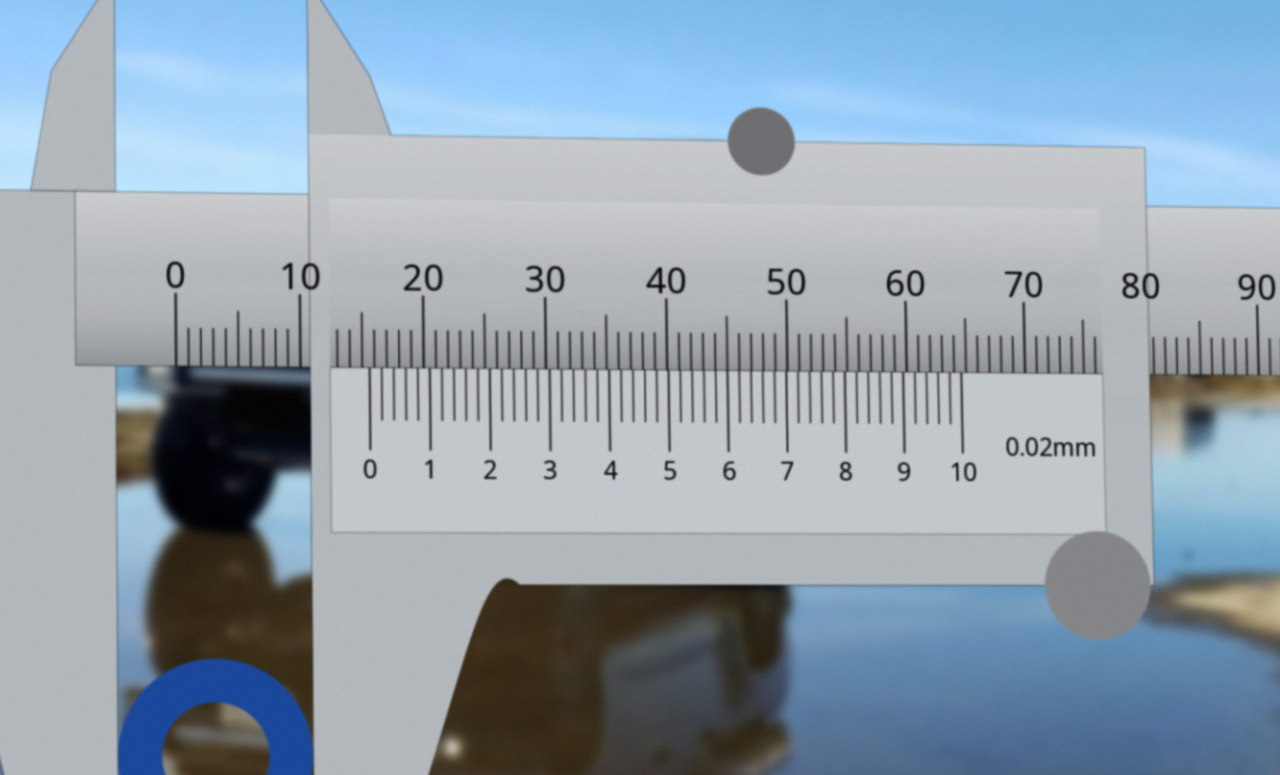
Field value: {"value": 15.6, "unit": "mm"}
